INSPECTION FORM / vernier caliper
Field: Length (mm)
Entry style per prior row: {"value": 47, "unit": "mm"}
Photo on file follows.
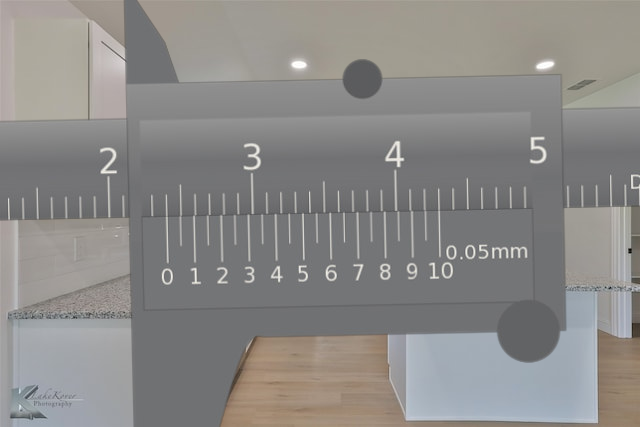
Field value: {"value": 24.0, "unit": "mm"}
